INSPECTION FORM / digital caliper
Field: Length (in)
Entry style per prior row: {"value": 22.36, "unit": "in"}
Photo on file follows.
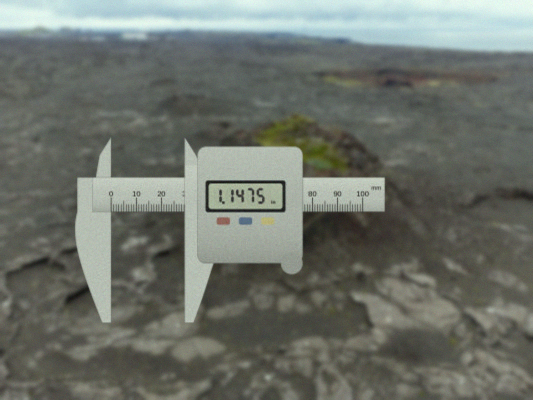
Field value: {"value": 1.1475, "unit": "in"}
